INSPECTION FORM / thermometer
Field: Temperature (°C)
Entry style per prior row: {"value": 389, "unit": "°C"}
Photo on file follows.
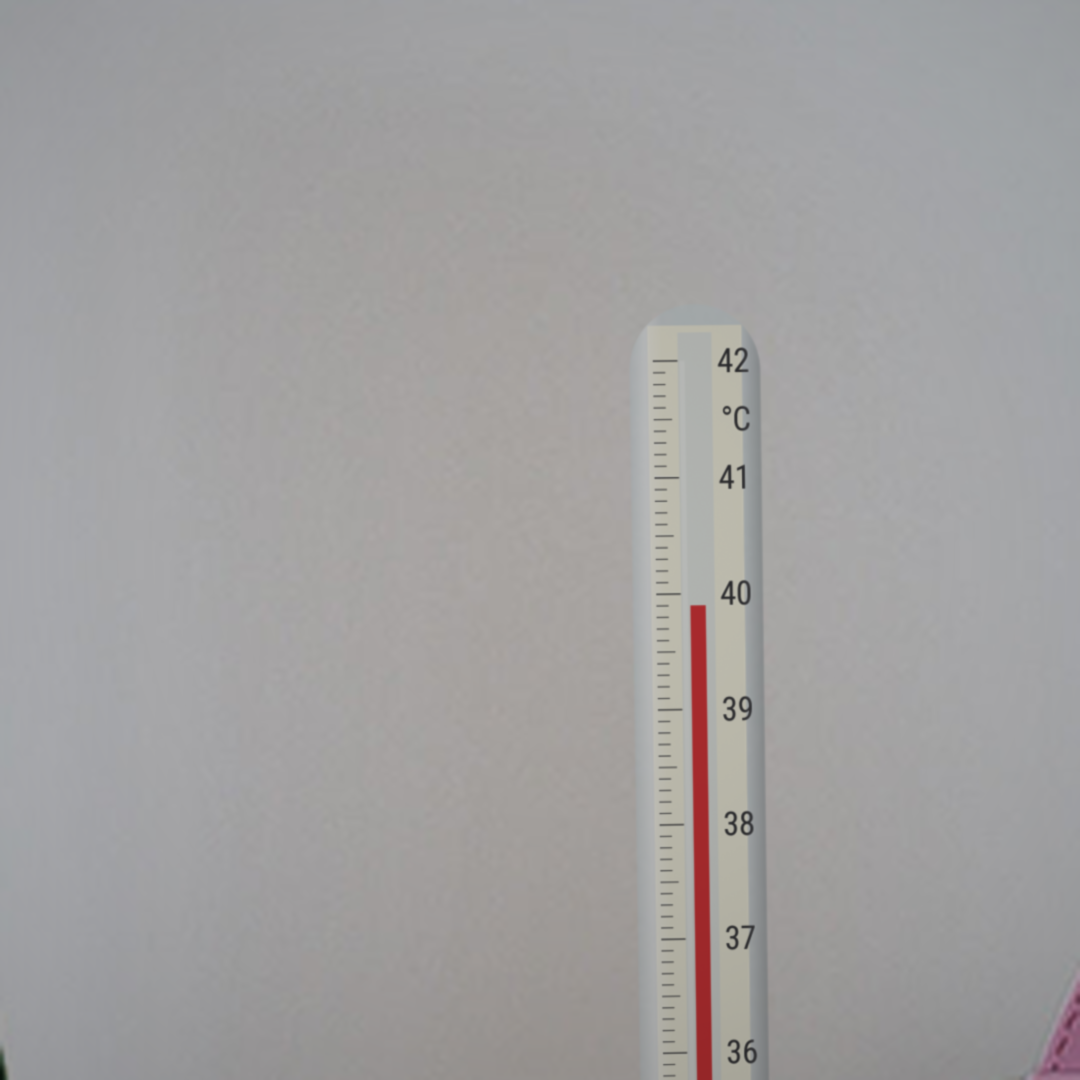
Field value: {"value": 39.9, "unit": "°C"}
